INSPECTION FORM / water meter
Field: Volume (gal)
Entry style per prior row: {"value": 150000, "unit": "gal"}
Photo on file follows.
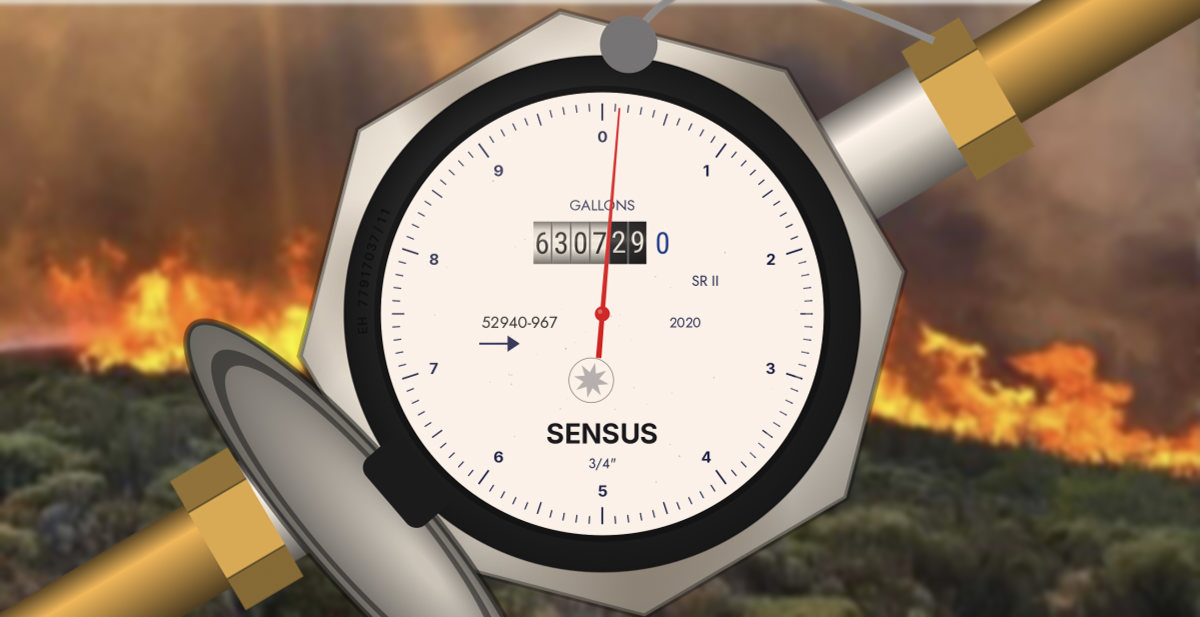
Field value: {"value": 6307290.1, "unit": "gal"}
